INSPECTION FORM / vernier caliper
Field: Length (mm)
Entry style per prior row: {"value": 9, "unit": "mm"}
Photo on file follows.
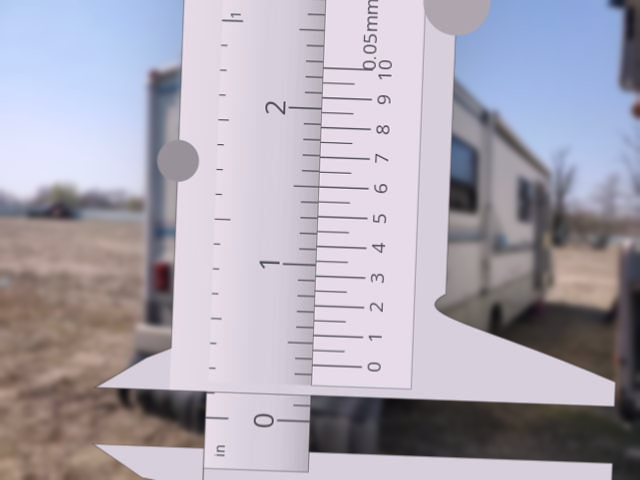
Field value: {"value": 3.6, "unit": "mm"}
